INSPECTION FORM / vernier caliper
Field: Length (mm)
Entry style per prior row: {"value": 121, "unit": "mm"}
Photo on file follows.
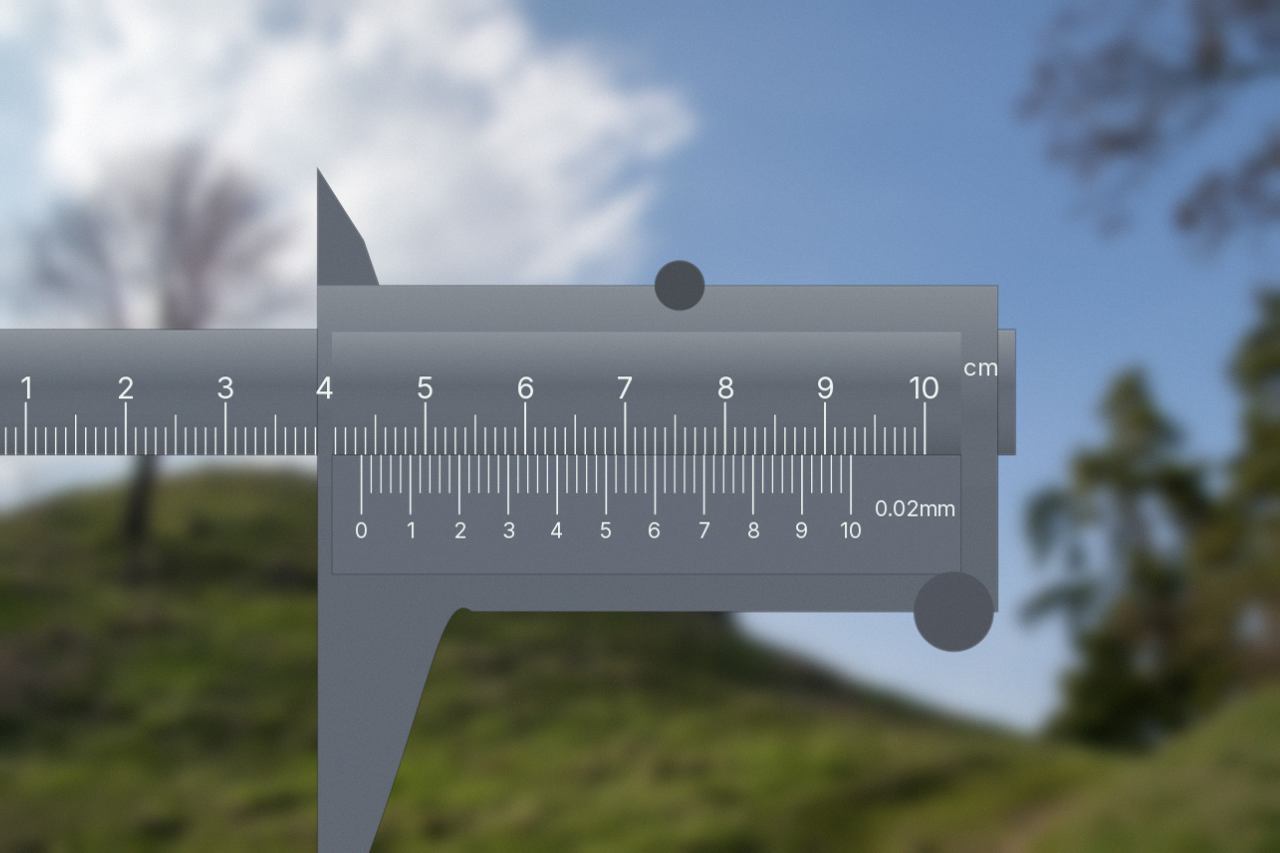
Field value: {"value": 43.6, "unit": "mm"}
